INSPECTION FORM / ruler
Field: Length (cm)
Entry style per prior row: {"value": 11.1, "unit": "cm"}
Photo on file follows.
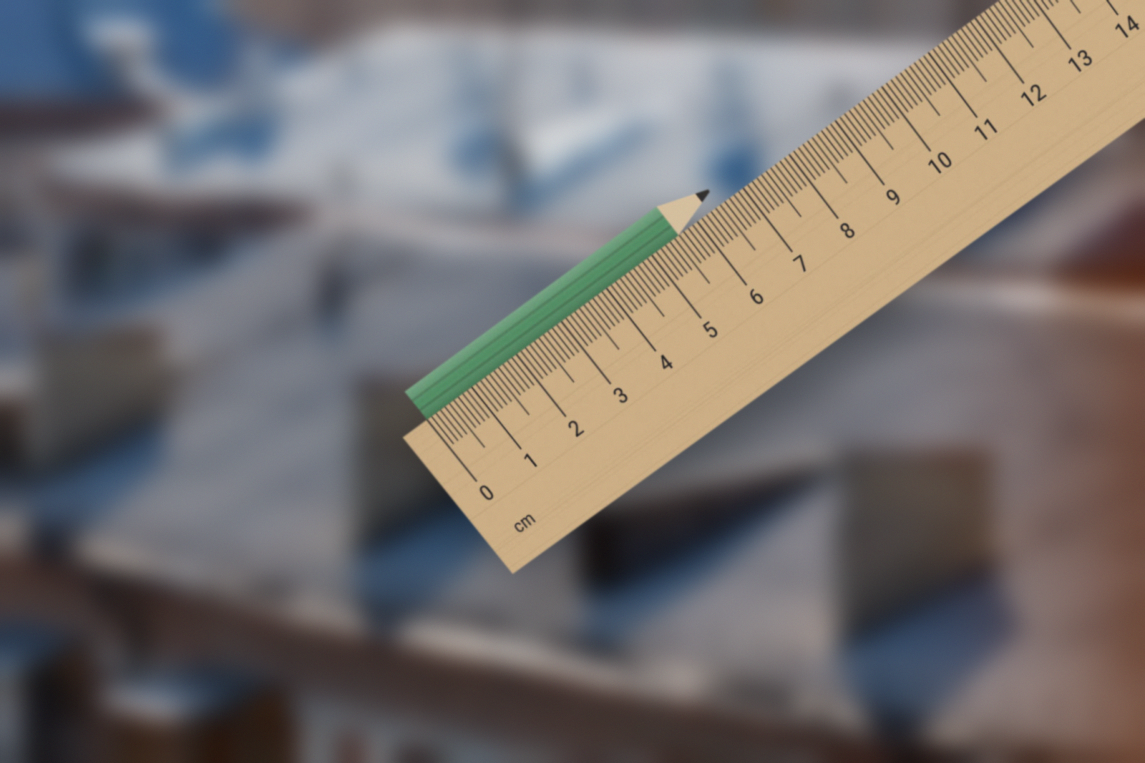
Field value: {"value": 6.5, "unit": "cm"}
